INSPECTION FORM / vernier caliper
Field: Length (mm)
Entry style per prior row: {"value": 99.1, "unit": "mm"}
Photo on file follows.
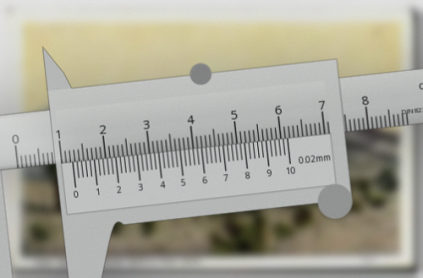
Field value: {"value": 12.5, "unit": "mm"}
